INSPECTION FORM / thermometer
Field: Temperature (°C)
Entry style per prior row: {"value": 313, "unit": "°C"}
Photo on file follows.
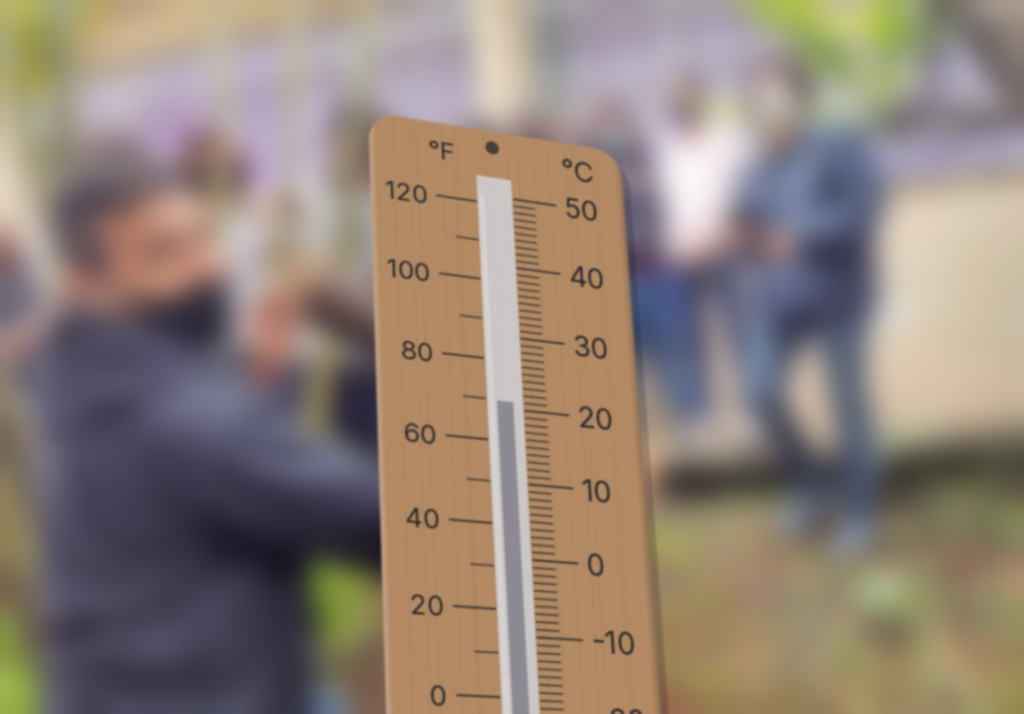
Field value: {"value": 21, "unit": "°C"}
